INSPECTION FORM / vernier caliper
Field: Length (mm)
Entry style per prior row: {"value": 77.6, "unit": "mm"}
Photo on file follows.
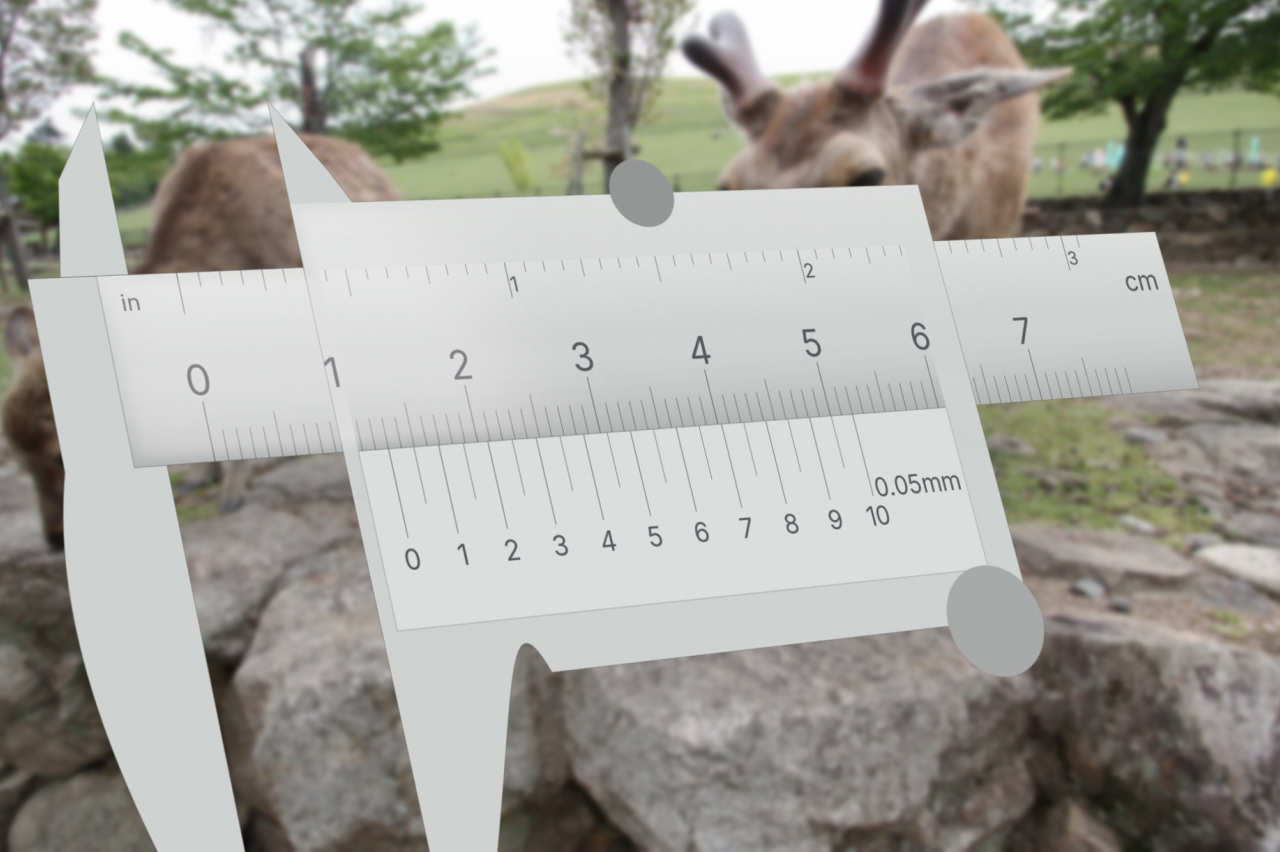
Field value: {"value": 13.0, "unit": "mm"}
